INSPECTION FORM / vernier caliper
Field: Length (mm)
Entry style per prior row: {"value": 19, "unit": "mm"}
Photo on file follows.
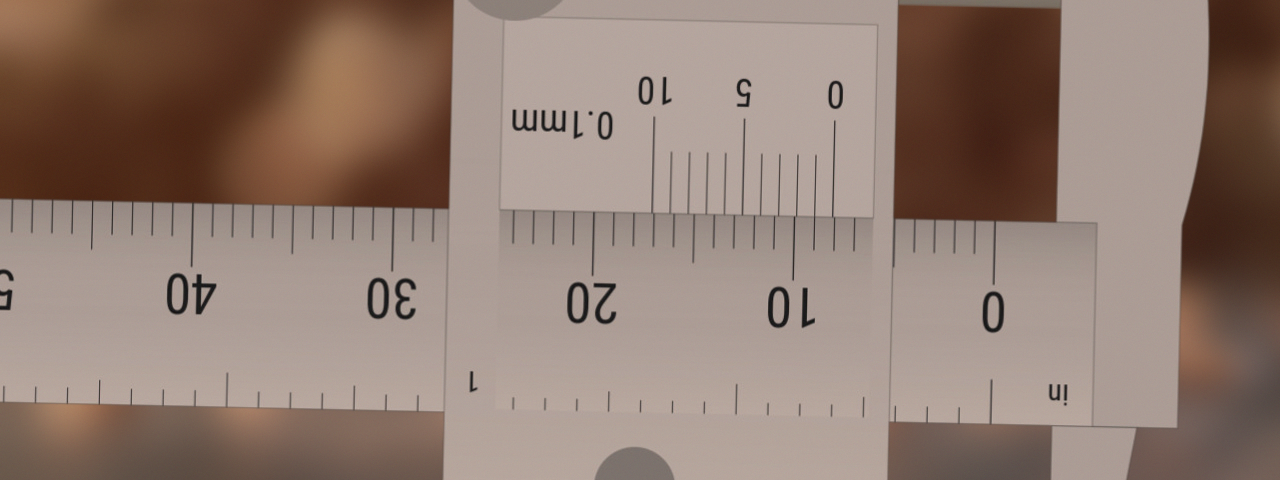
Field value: {"value": 8.1, "unit": "mm"}
